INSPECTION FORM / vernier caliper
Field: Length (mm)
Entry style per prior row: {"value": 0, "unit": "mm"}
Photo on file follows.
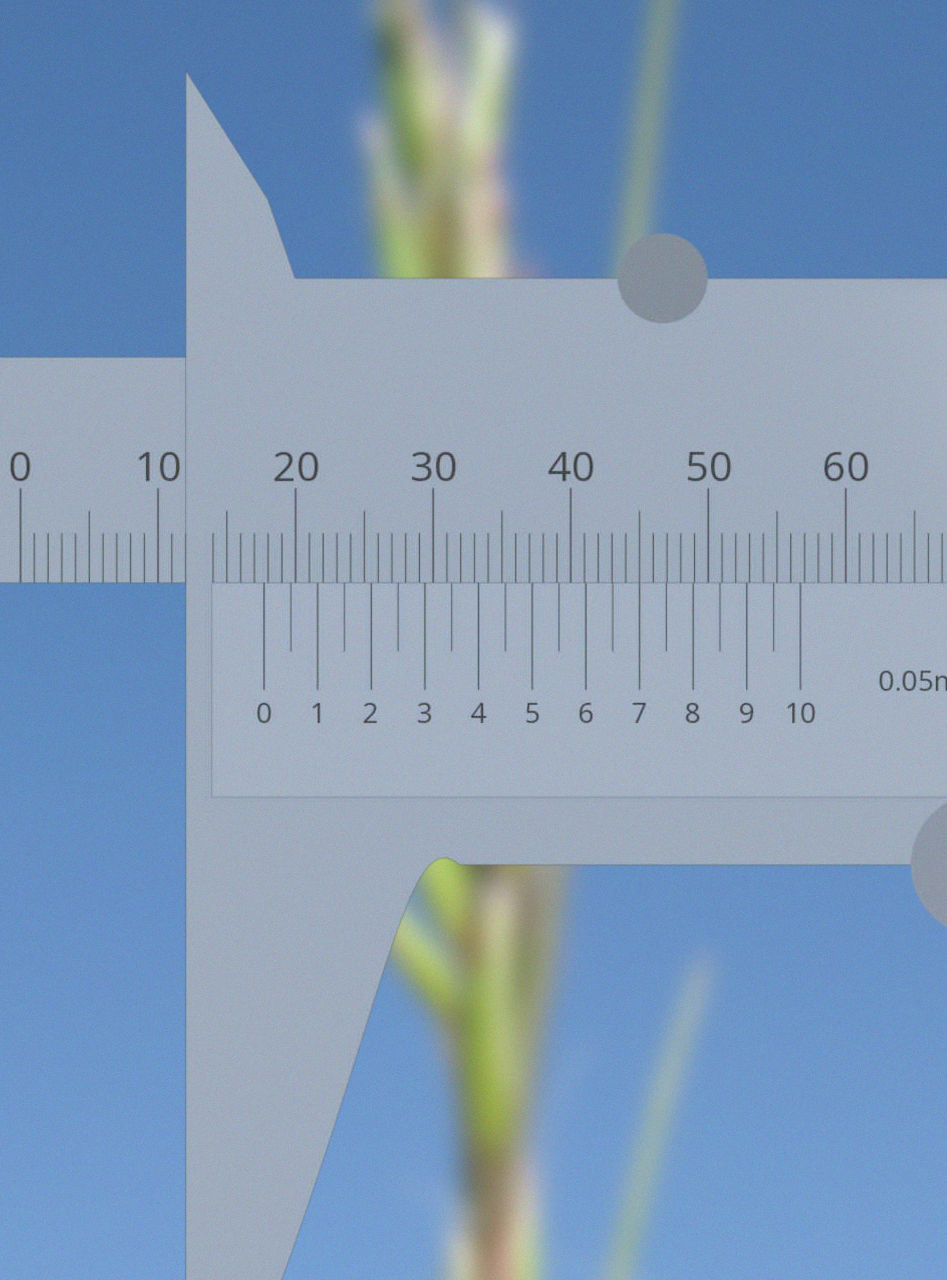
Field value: {"value": 17.7, "unit": "mm"}
